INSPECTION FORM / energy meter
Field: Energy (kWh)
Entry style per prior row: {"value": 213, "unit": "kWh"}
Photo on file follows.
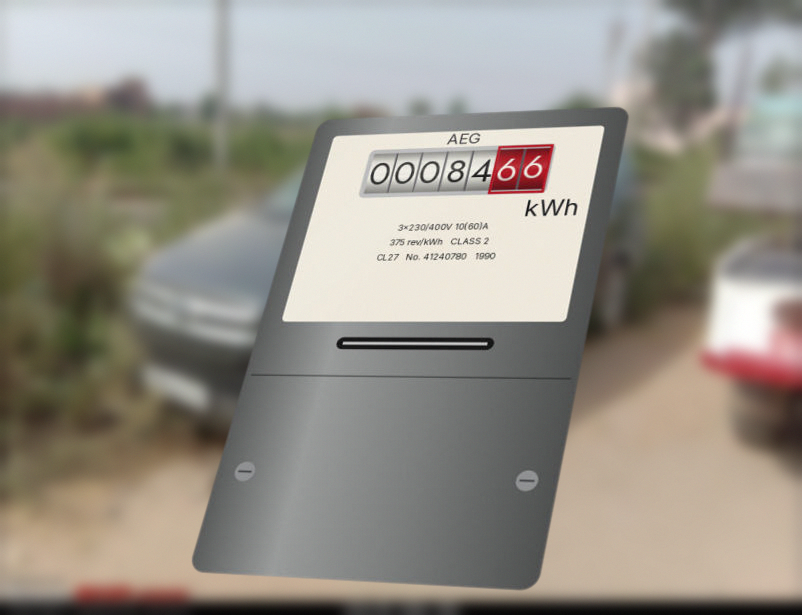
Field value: {"value": 84.66, "unit": "kWh"}
